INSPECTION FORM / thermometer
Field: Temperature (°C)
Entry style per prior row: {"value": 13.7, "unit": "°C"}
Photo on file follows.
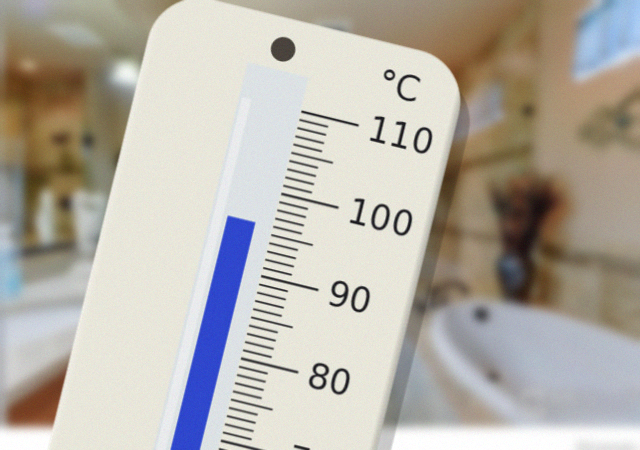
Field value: {"value": 96, "unit": "°C"}
